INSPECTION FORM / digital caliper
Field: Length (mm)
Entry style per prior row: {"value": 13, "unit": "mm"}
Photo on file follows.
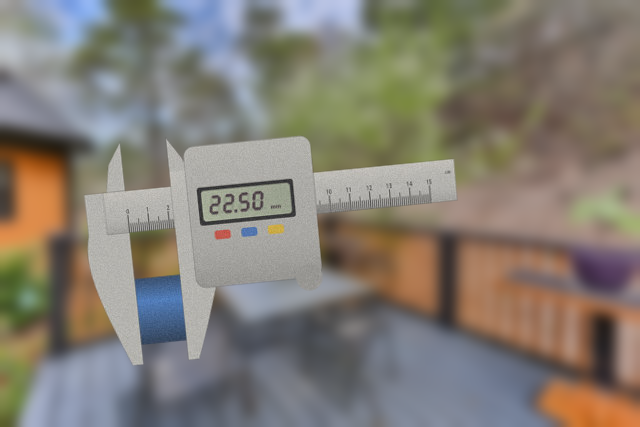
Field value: {"value": 22.50, "unit": "mm"}
